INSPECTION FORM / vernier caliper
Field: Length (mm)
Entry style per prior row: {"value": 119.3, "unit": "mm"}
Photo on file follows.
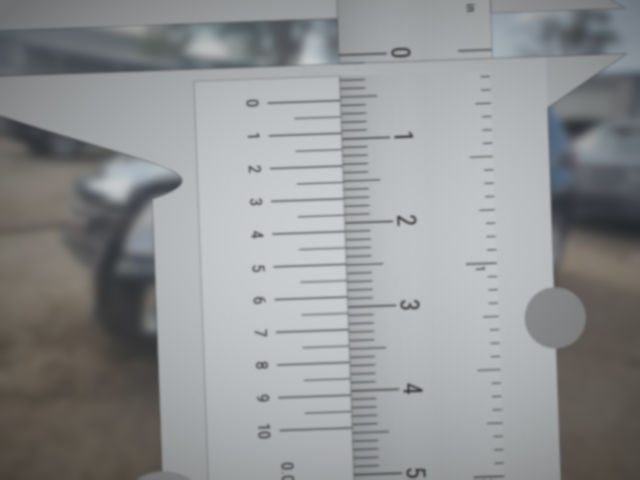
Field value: {"value": 5.4, "unit": "mm"}
